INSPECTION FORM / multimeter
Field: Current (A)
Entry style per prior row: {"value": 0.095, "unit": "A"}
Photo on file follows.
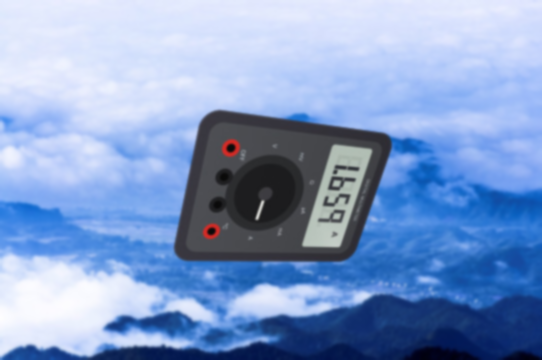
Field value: {"value": 1.659, "unit": "A"}
